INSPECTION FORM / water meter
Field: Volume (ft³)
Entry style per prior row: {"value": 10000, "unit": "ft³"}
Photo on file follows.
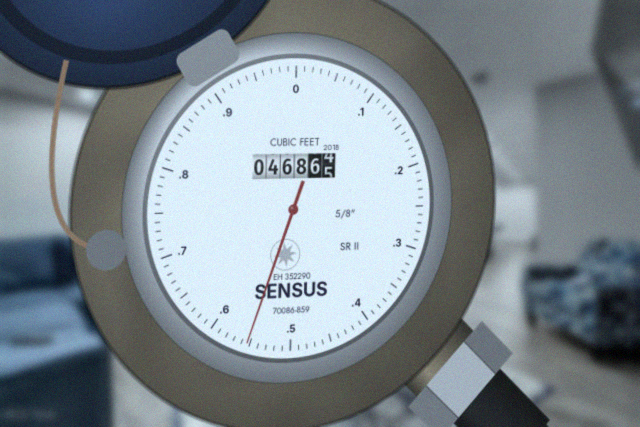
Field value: {"value": 46864.55, "unit": "ft³"}
